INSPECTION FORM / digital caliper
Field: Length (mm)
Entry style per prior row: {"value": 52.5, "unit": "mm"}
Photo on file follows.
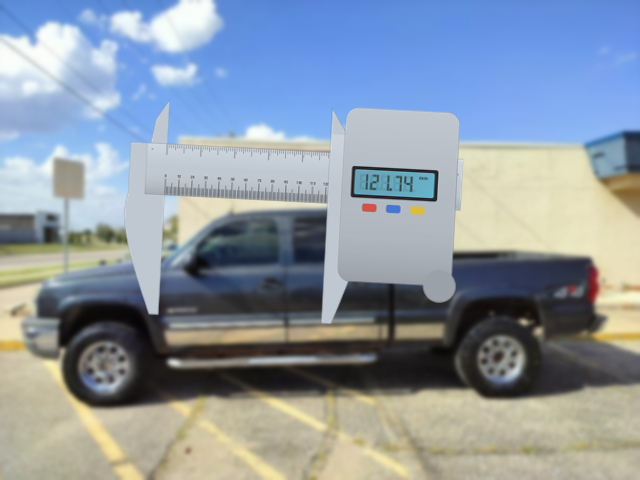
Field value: {"value": 121.74, "unit": "mm"}
